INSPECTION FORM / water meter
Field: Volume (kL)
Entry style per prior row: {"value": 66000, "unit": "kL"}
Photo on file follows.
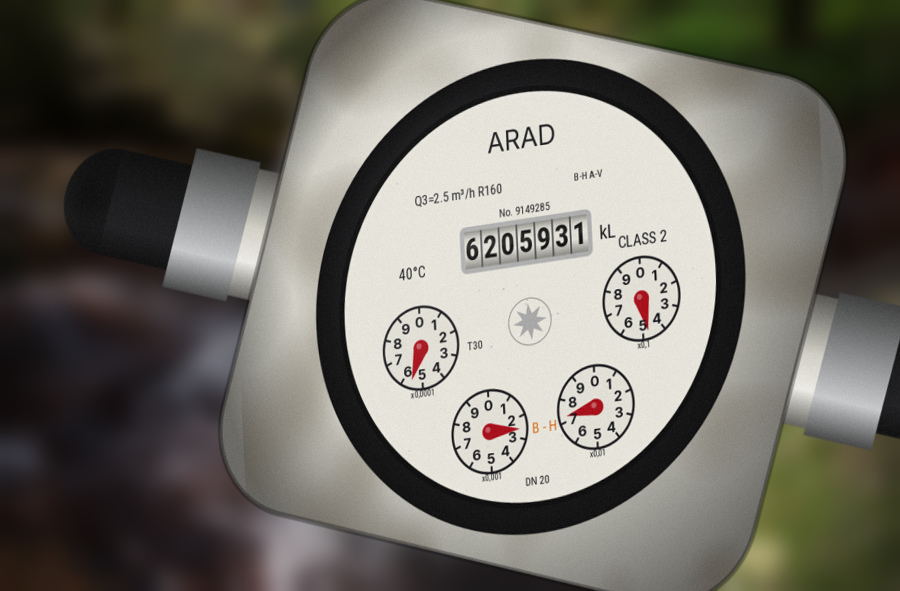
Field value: {"value": 6205931.4725, "unit": "kL"}
